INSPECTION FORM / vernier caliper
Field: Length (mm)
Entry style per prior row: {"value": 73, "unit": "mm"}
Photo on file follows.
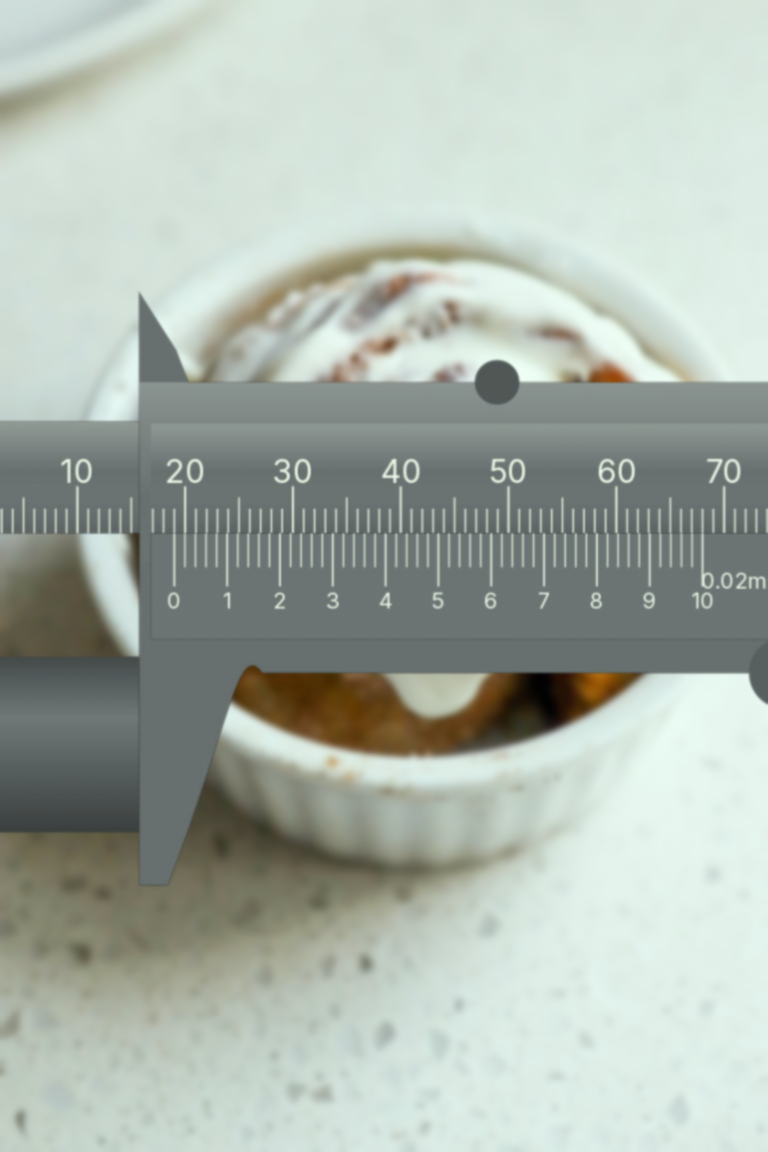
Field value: {"value": 19.0, "unit": "mm"}
